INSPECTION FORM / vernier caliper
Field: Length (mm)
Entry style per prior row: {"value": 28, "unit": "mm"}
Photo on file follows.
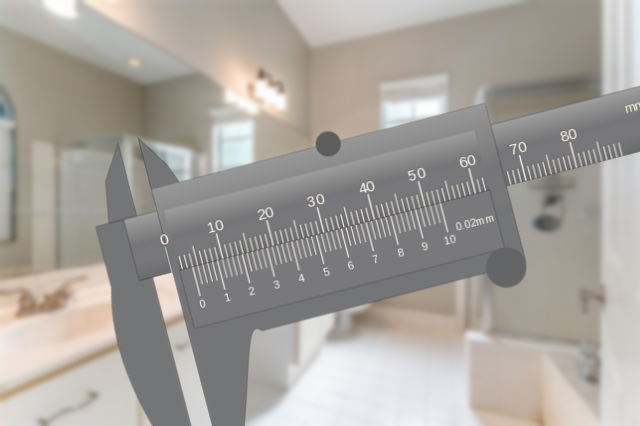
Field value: {"value": 4.0, "unit": "mm"}
